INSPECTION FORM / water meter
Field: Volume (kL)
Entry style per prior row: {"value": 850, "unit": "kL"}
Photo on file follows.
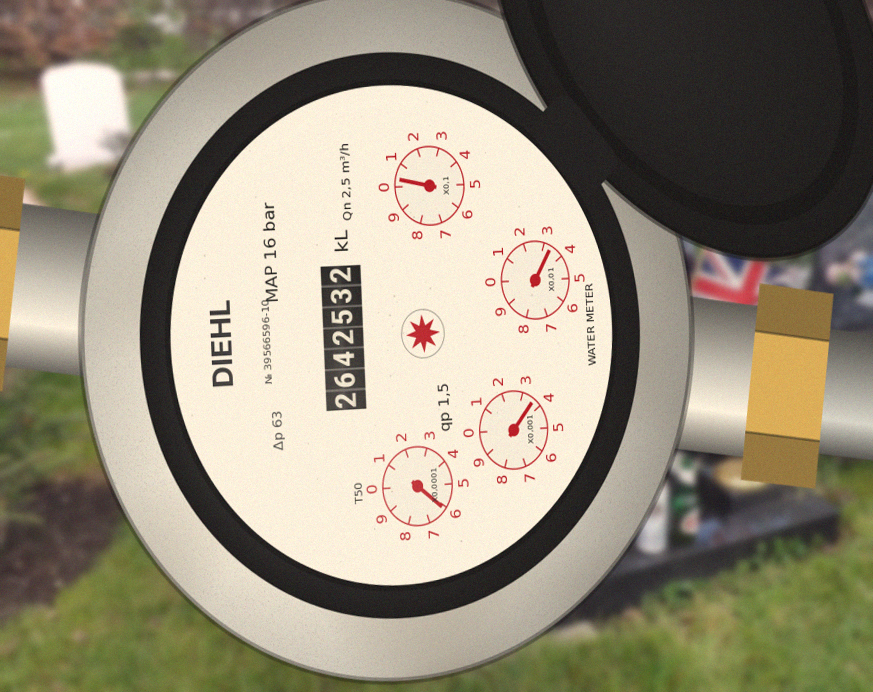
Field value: {"value": 2642532.0336, "unit": "kL"}
